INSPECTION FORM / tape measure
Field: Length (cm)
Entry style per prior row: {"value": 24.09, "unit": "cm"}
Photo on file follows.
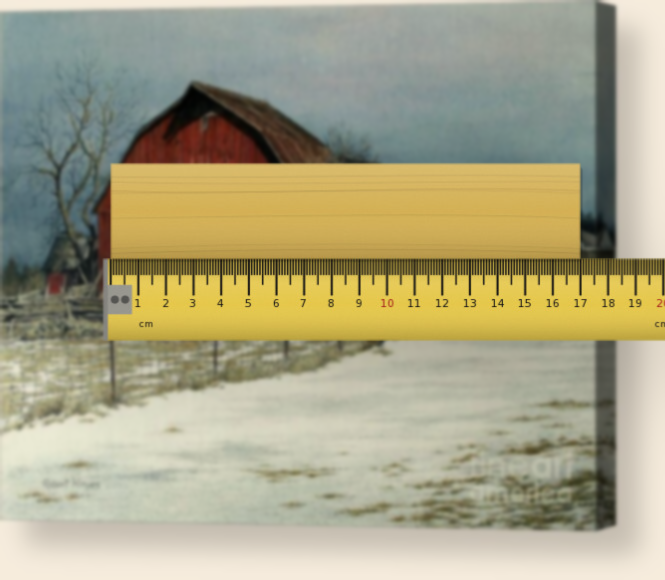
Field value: {"value": 17, "unit": "cm"}
